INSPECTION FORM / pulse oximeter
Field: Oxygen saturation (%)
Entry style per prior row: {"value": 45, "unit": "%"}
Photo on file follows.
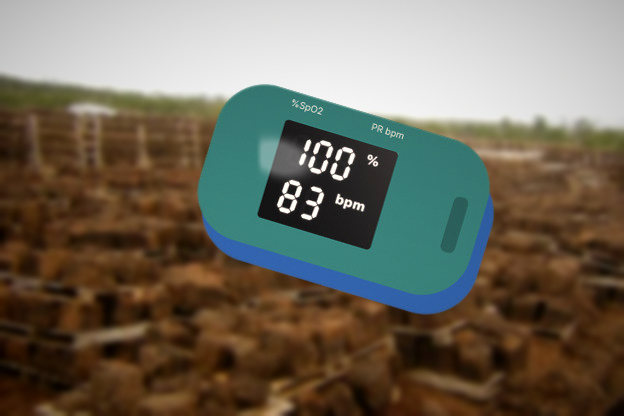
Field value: {"value": 100, "unit": "%"}
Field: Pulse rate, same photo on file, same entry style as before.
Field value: {"value": 83, "unit": "bpm"}
